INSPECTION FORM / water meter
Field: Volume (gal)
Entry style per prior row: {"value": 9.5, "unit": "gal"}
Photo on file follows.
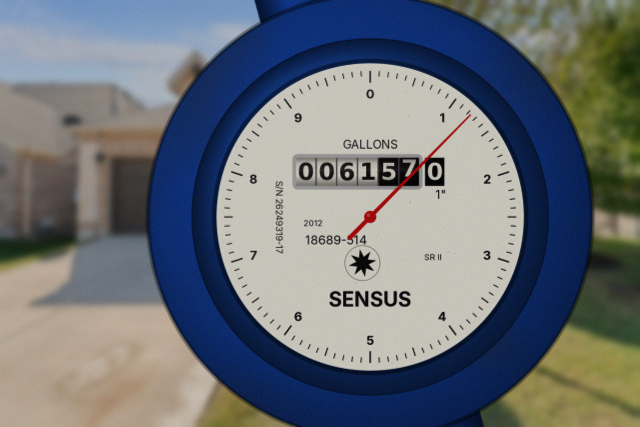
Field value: {"value": 61571.2, "unit": "gal"}
